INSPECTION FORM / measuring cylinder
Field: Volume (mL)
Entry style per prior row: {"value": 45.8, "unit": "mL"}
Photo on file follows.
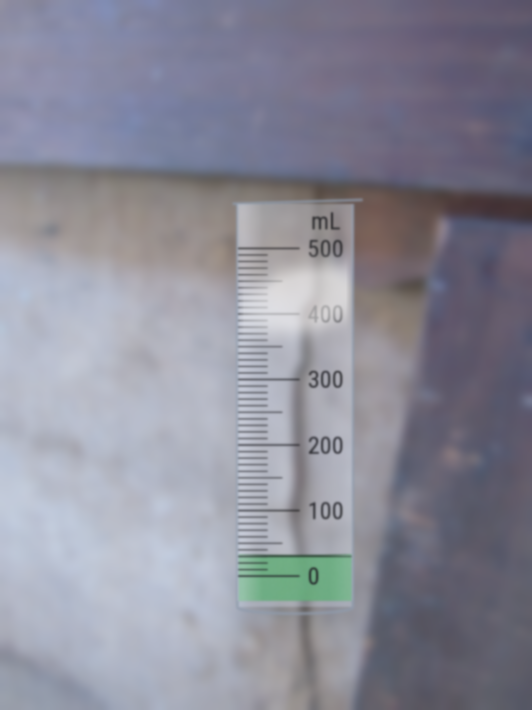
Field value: {"value": 30, "unit": "mL"}
